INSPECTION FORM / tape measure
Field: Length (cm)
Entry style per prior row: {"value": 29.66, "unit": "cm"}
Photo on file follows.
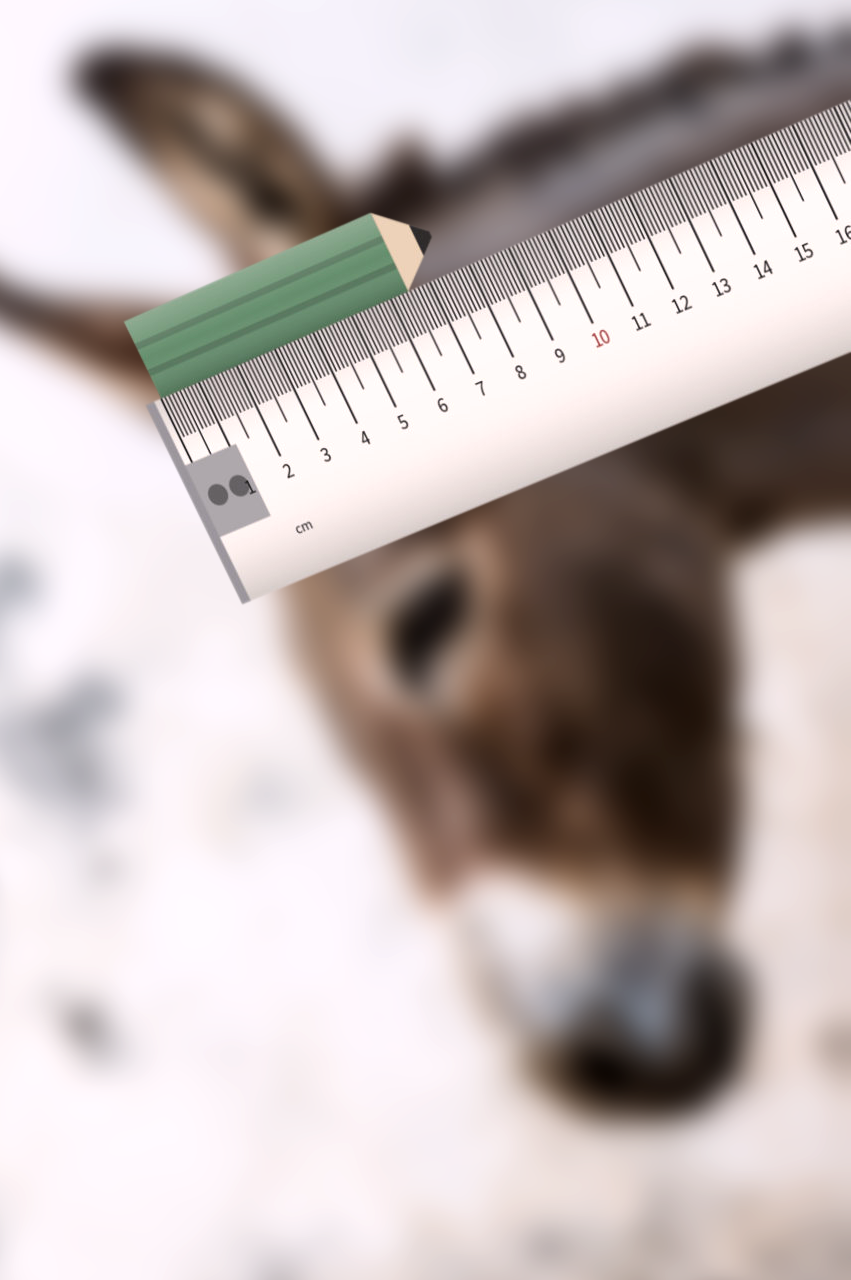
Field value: {"value": 7.5, "unit": "cm"}
